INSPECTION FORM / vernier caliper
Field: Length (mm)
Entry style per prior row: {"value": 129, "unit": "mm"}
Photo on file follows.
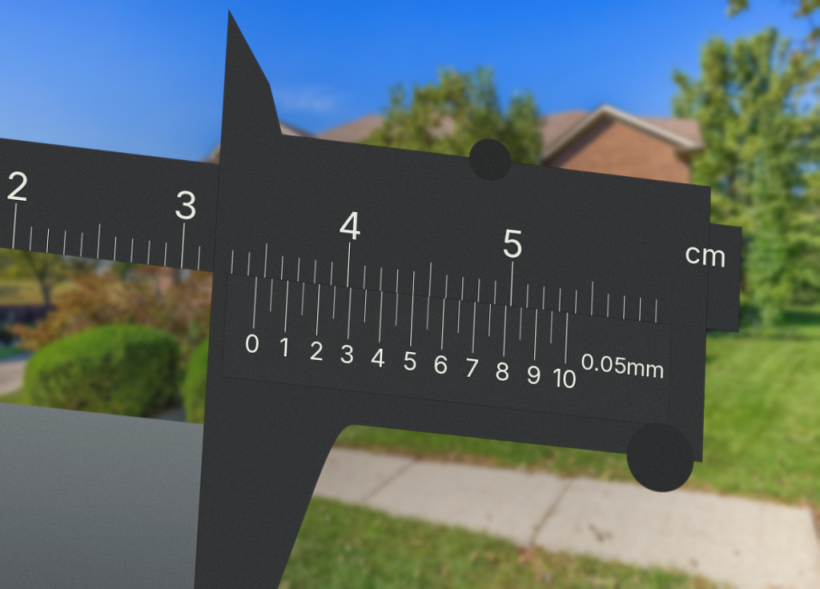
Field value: {"value": 34.5, "unit": "mm"}
